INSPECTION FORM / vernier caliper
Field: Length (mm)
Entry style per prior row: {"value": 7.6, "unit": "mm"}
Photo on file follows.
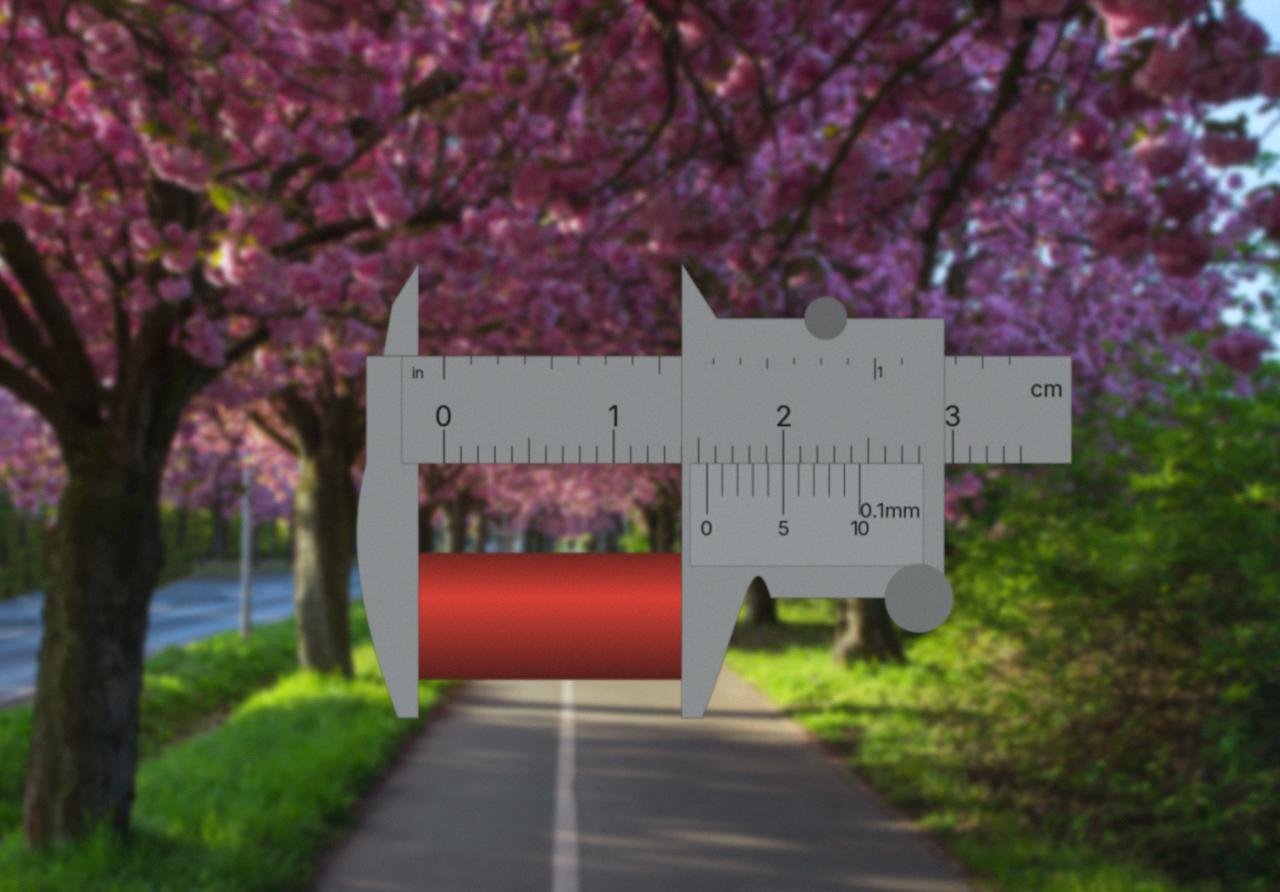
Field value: {"value": 15.5, "unit": "mm"}
